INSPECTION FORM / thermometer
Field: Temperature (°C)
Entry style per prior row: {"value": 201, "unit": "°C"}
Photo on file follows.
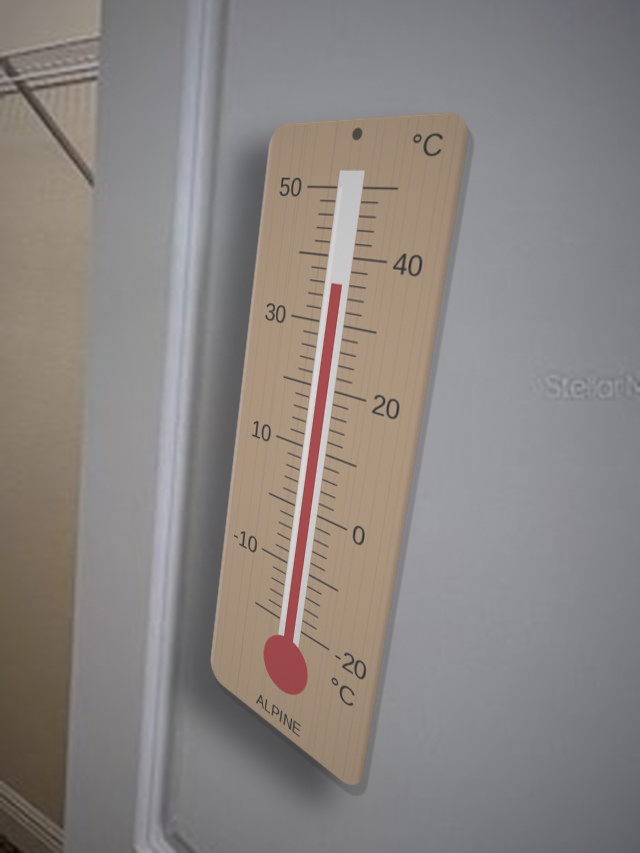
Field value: {"value": 36, "unit": "°C"}
